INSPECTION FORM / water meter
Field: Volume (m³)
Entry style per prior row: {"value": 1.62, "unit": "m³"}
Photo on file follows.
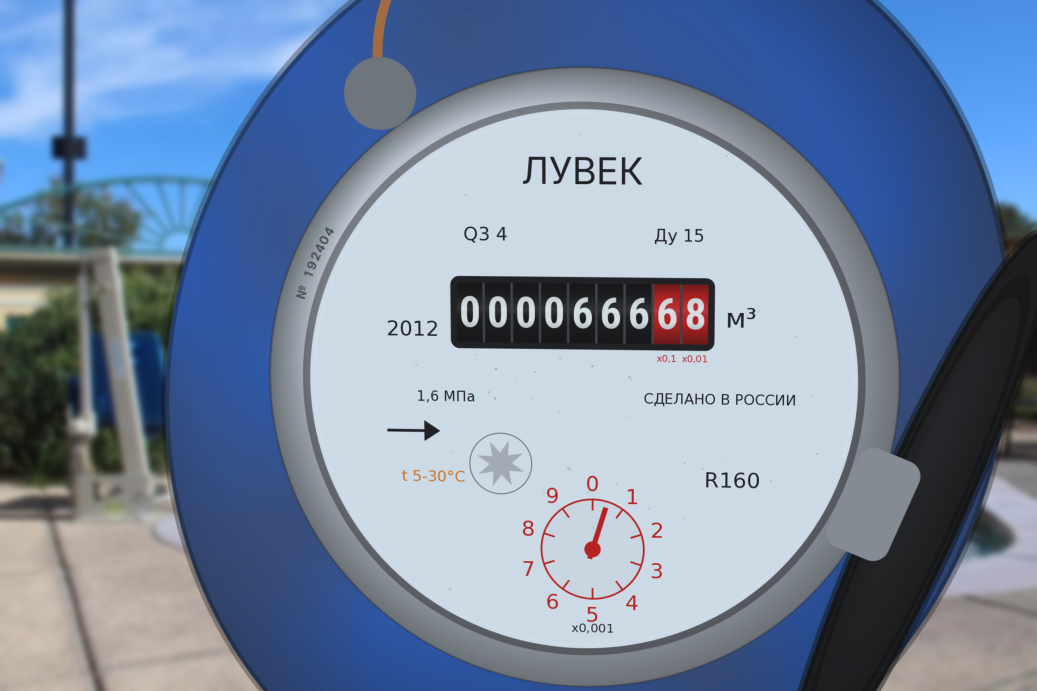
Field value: {"value": 666.680, "unit": "m³"}
